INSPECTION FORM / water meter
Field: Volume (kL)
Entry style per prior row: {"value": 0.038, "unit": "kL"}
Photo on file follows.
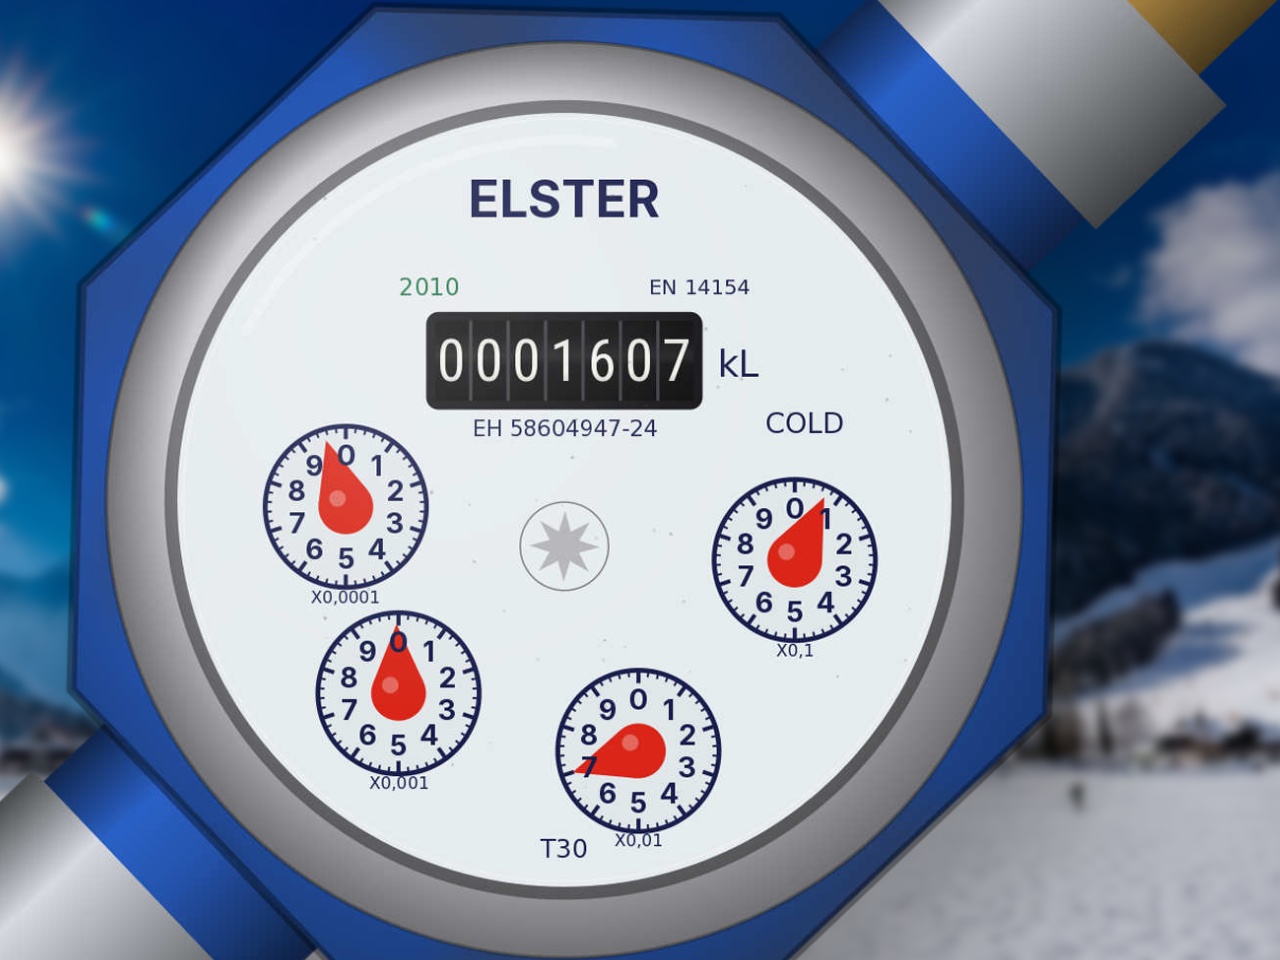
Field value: {"value": 1607.0699, "unit": "kL"}
